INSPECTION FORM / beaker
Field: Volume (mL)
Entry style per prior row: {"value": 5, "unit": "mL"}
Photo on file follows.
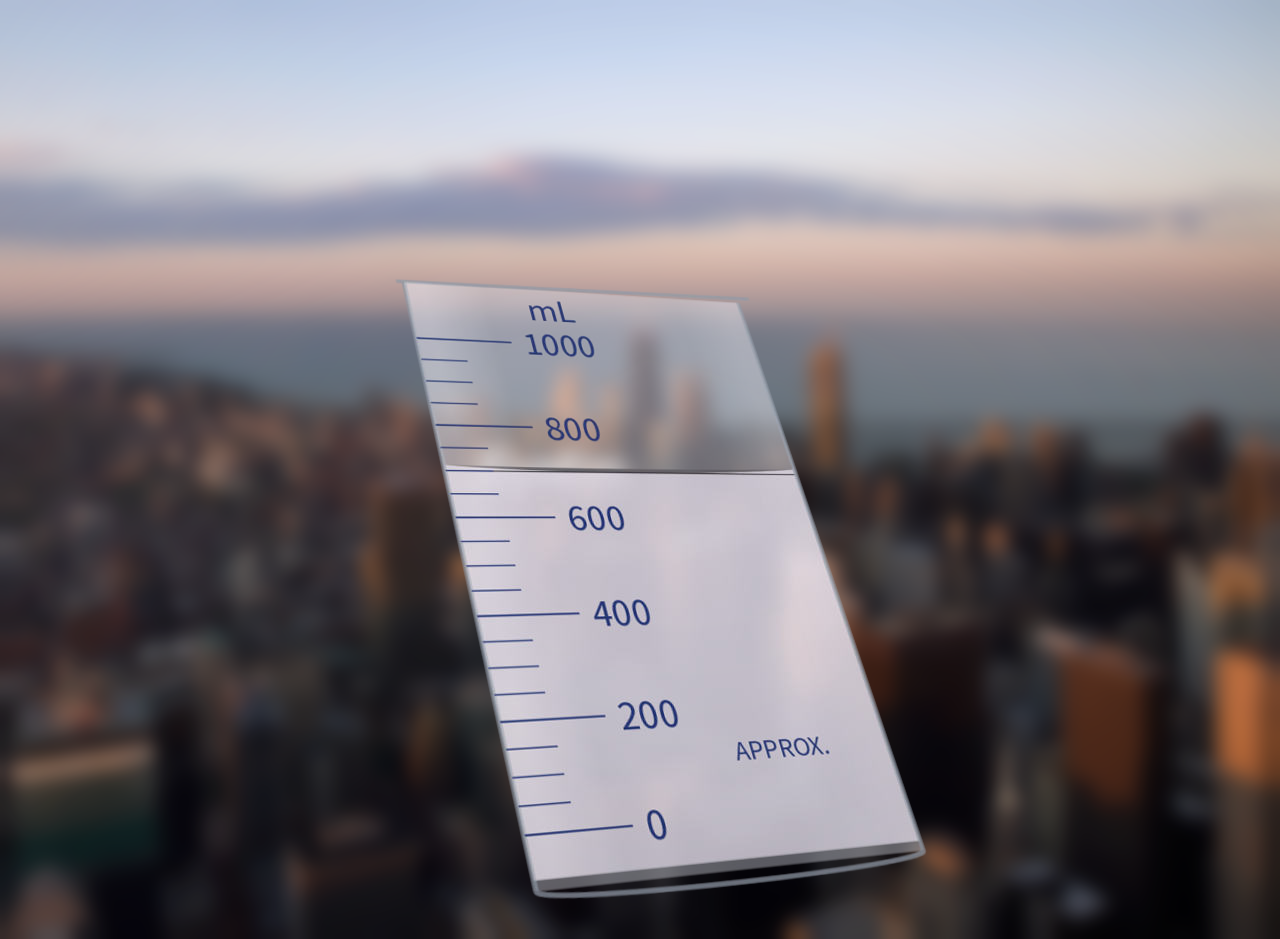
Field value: {"value": 700, "unit": "mL"}
